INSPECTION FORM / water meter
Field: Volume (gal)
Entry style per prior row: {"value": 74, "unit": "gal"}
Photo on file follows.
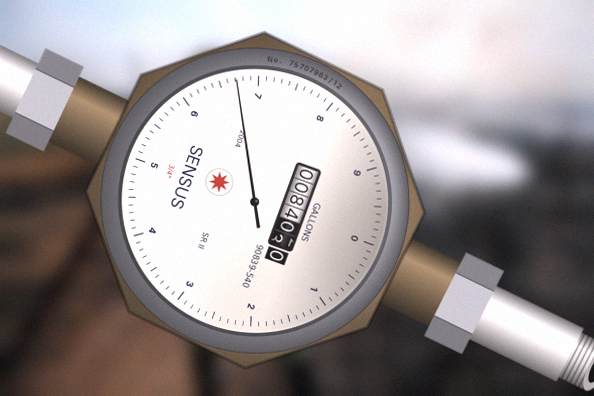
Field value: {"value": 84026.7, "unit": "gal"}
